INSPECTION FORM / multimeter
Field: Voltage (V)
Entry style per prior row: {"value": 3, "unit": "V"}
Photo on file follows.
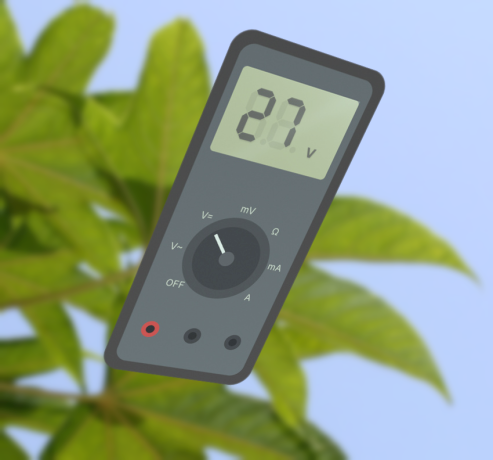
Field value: {"value": 27, "unit": "V"}
